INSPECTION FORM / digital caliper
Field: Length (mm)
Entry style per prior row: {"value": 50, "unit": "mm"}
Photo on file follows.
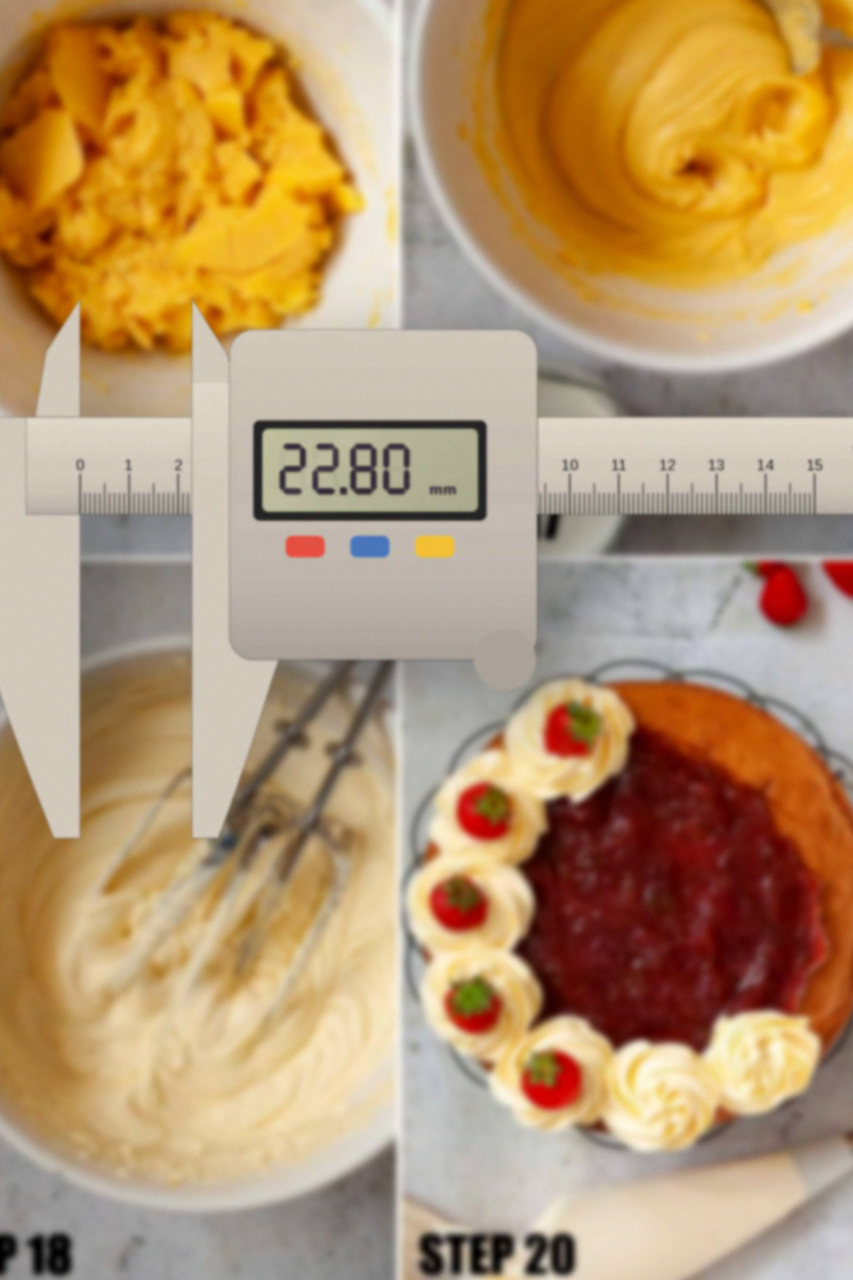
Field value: {"value": 22.80, "unit": "mm"}
